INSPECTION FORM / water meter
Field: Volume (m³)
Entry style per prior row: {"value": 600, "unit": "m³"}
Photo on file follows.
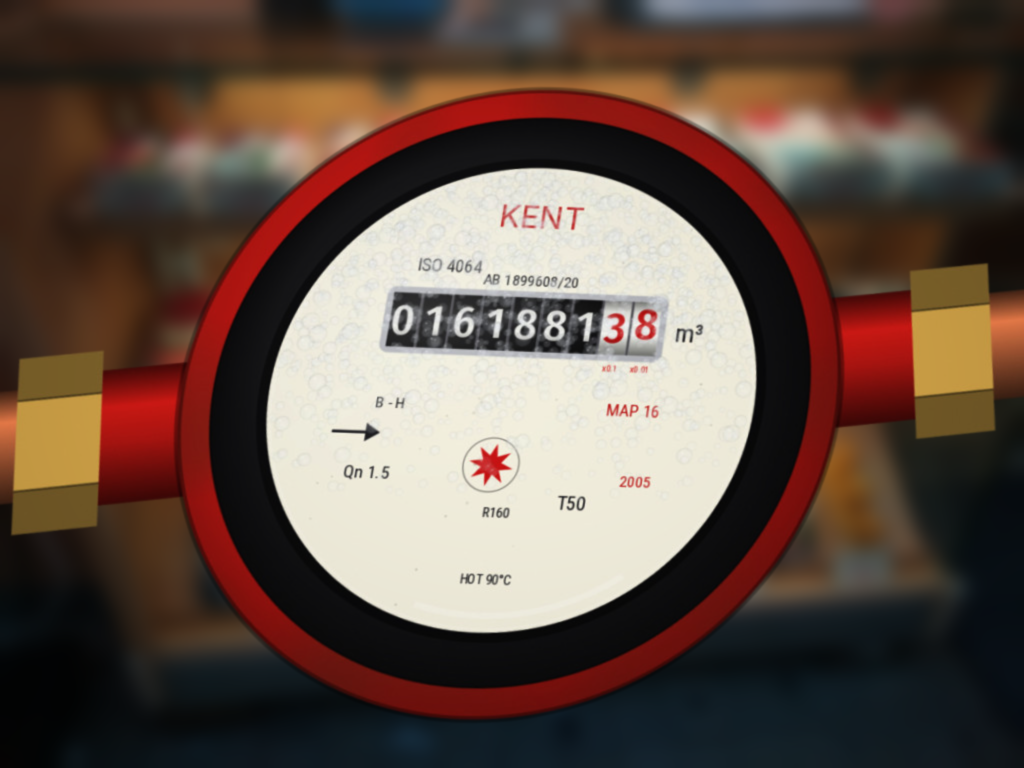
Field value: {"value": 161881.38, "unit": "m³"}
